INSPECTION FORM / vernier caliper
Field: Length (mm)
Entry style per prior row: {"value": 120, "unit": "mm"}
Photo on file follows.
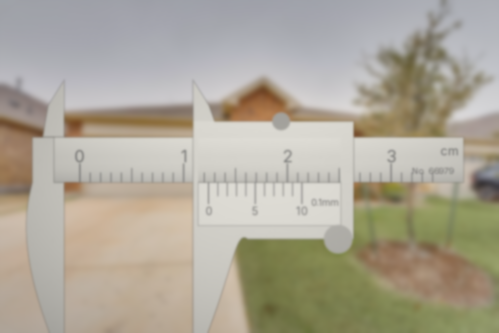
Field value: {"value": 12.4, "unit": "mm"}
